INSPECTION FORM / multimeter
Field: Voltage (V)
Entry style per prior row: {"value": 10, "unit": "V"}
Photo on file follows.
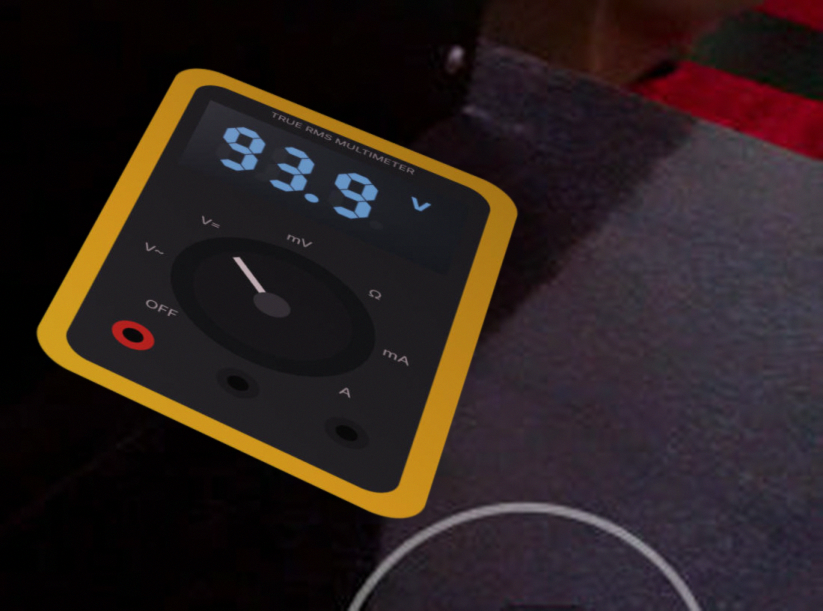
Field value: {"value": 93.9, "unit": "V"}
